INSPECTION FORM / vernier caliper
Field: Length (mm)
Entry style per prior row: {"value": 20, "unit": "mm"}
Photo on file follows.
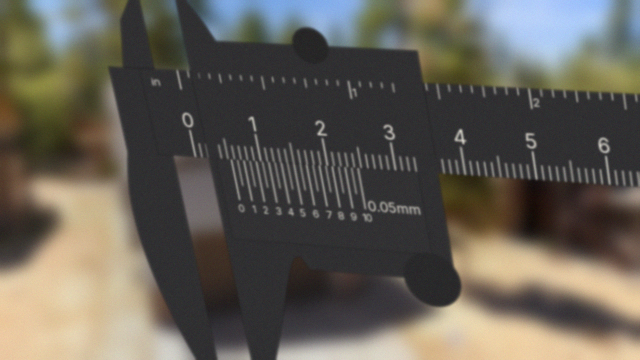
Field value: {"value": 5.5, "unit": "mm"}
